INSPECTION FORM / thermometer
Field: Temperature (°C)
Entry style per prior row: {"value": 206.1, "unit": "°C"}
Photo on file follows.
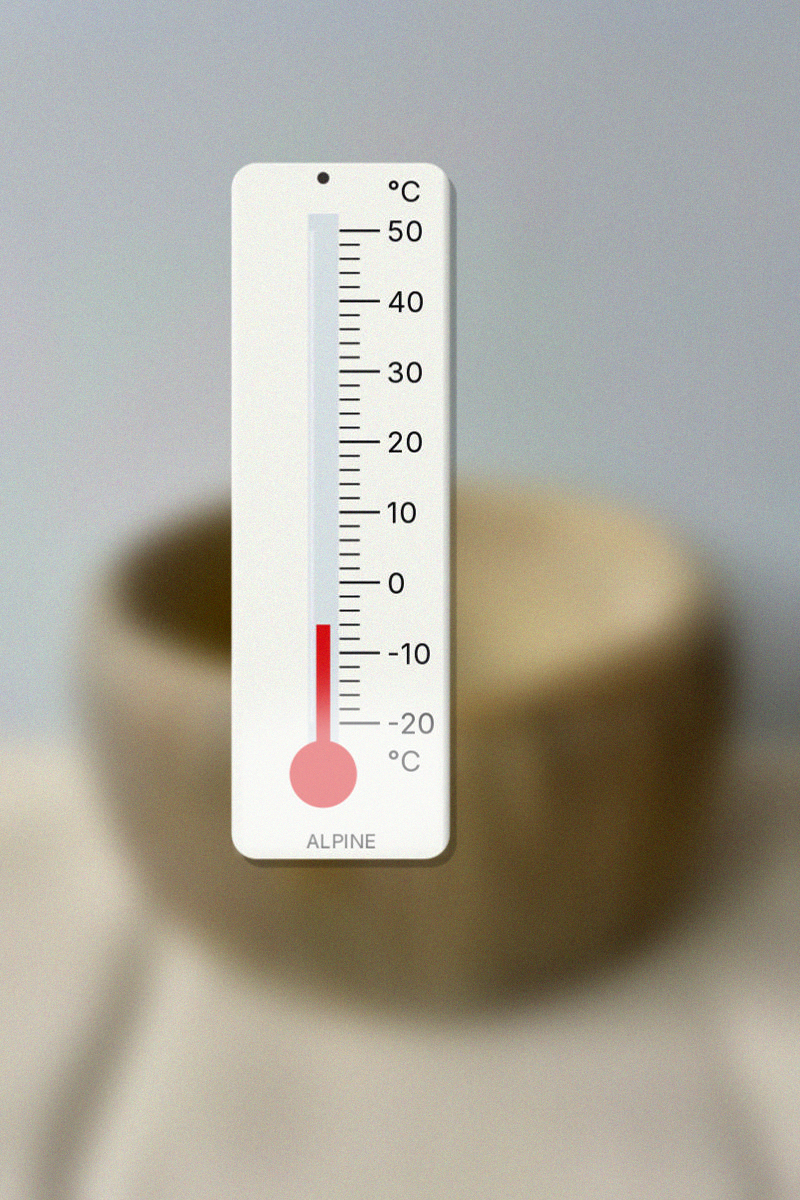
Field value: {"value": -6, "unit": "°C"}
